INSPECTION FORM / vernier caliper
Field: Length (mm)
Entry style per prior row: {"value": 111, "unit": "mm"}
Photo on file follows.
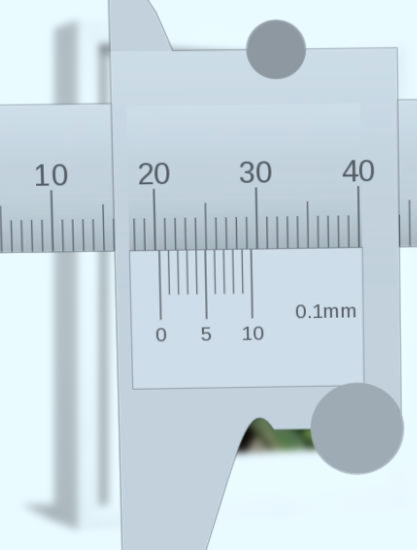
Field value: {"value": 20.4, "unit": "mm"}
